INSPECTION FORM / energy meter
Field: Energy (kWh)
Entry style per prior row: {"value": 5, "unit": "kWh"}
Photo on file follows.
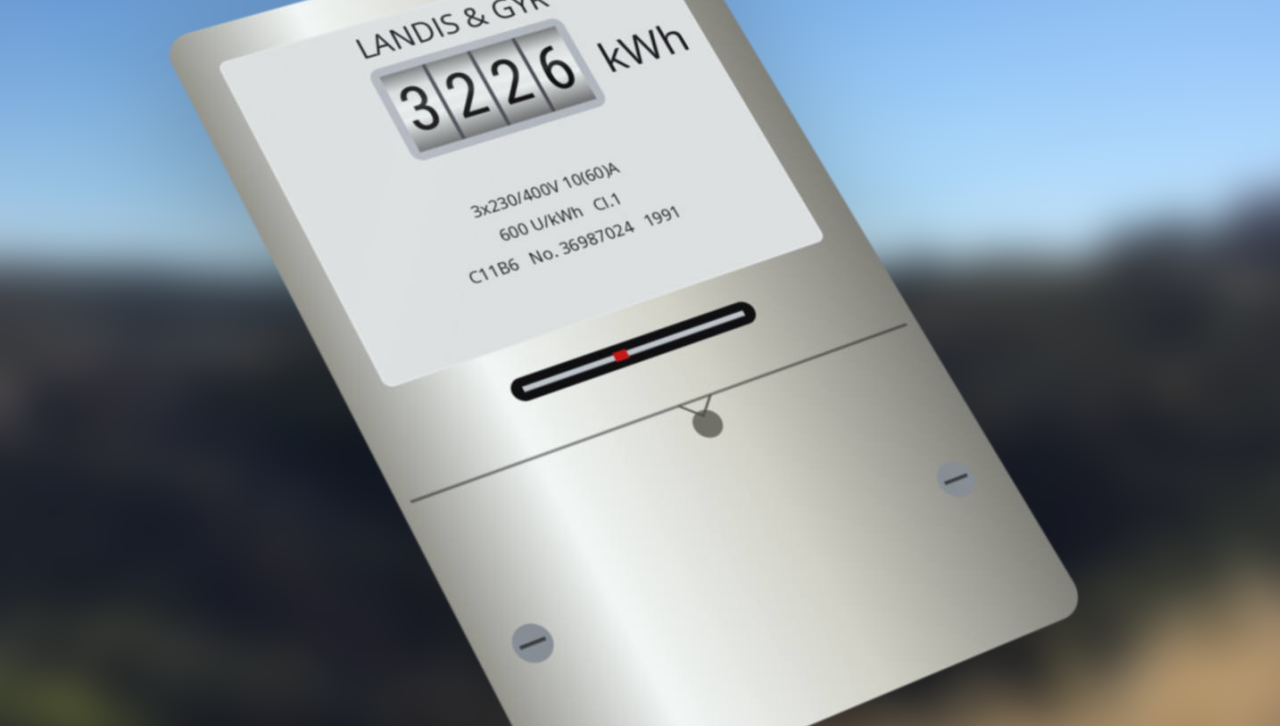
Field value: {"value": 3226, "unit": "kWh"}
